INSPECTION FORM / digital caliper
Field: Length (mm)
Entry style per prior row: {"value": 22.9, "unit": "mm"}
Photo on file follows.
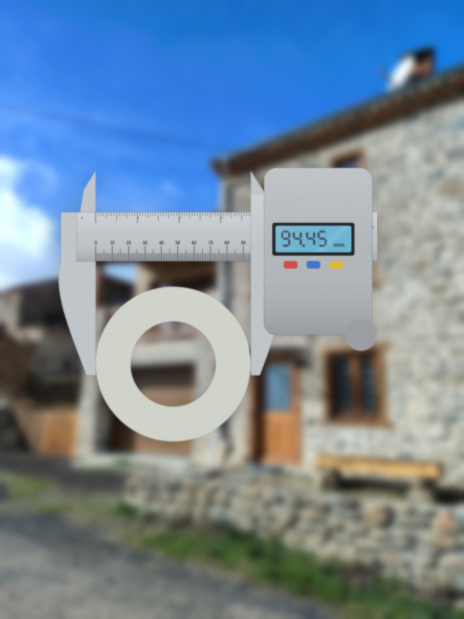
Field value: {"value": 94.45, "unit": "mm"}
